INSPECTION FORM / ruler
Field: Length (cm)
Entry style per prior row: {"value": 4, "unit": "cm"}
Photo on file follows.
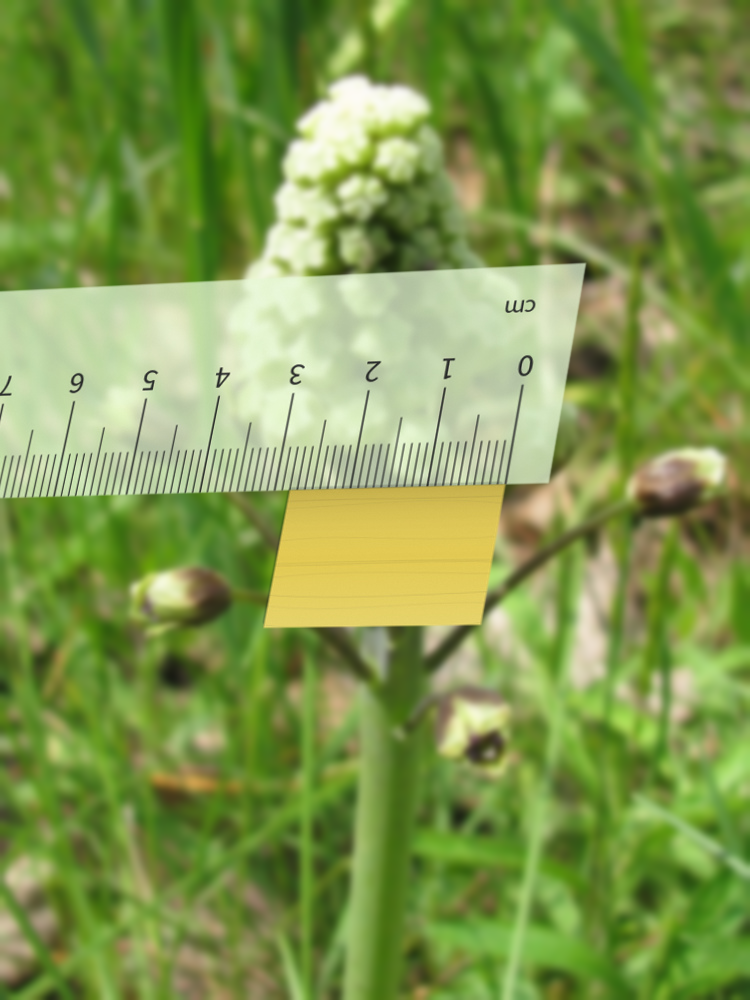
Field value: {"value": 2.8, "unit": "cm"}
